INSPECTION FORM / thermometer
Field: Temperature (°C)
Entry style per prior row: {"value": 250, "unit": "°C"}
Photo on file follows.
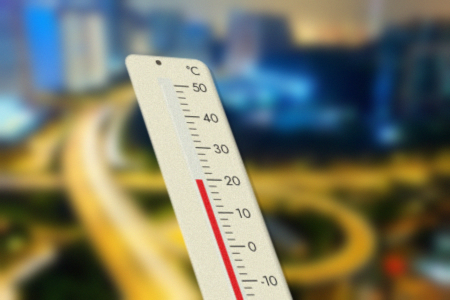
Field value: {"value": 20, "unit": "°C"}
